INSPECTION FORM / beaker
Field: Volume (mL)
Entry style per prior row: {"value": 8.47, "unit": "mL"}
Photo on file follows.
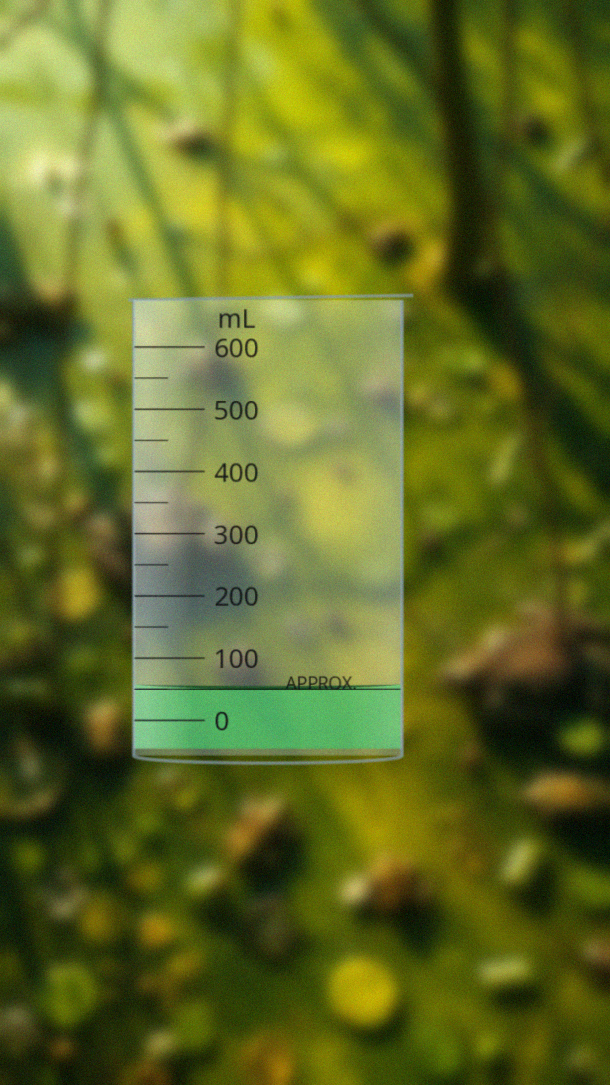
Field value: {"value": 50, "unit": "mL"}
